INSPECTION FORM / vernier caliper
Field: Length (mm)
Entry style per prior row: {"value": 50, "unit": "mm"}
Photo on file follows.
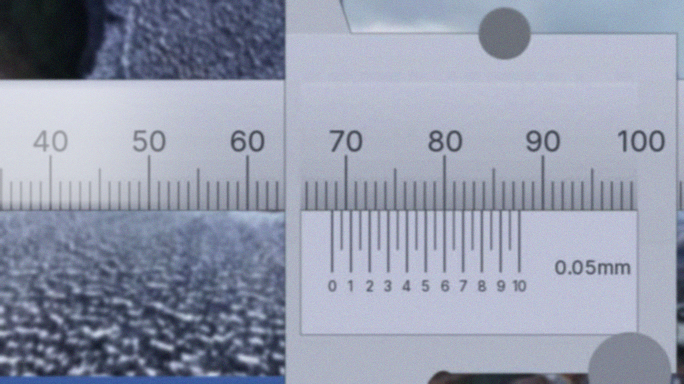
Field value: {"value": 68.6, "unit": "mm"}
